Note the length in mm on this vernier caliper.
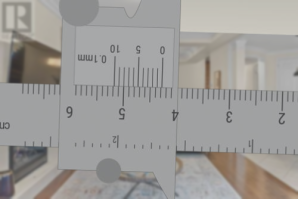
42.8 mm
